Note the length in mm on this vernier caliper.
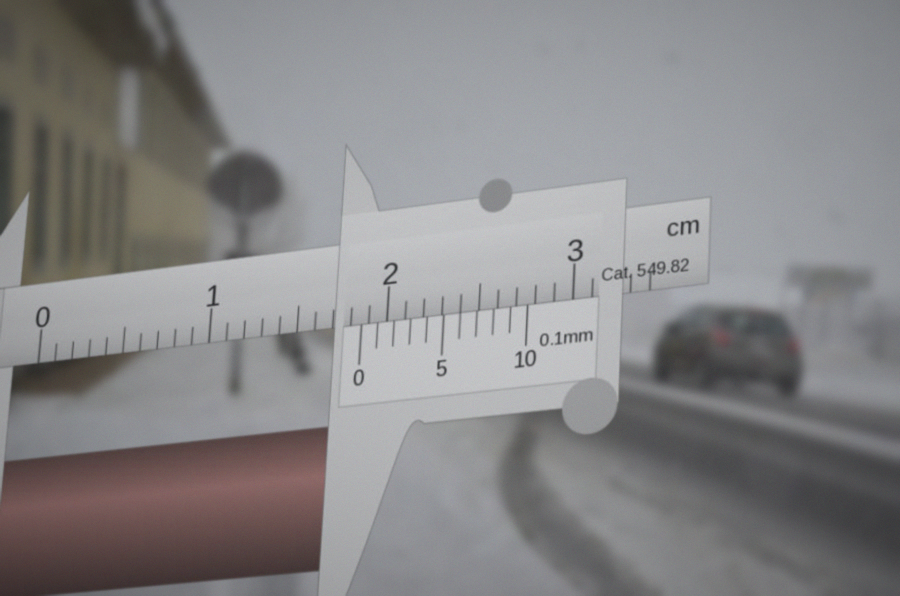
18.6 mm
